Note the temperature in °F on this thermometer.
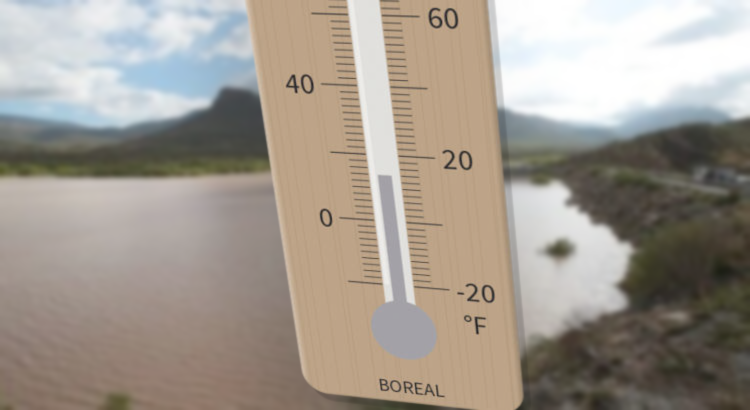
14 °F
